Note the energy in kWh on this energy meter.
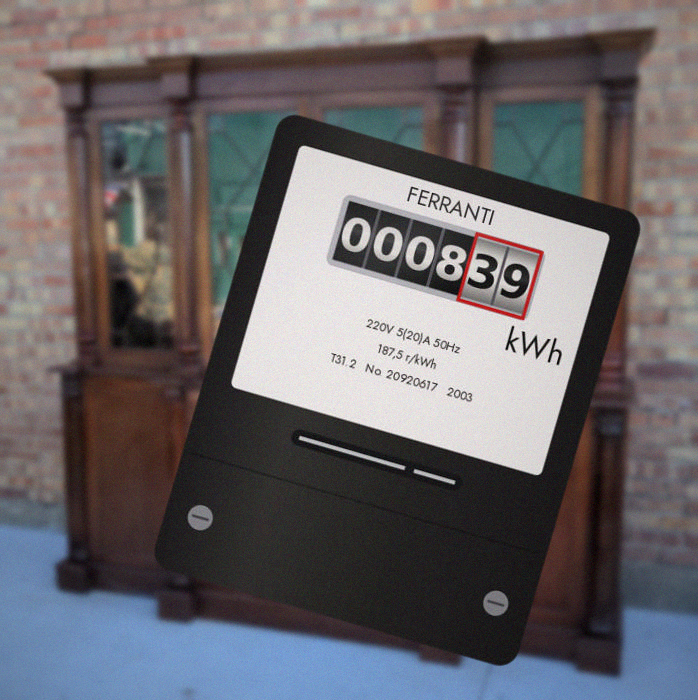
8.39 kWh
